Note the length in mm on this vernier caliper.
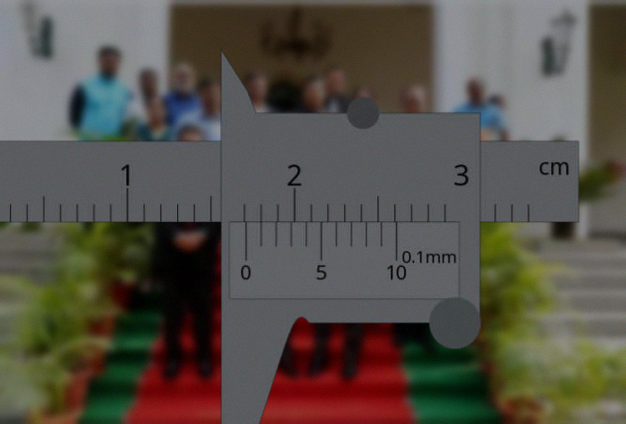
17.1 mm
